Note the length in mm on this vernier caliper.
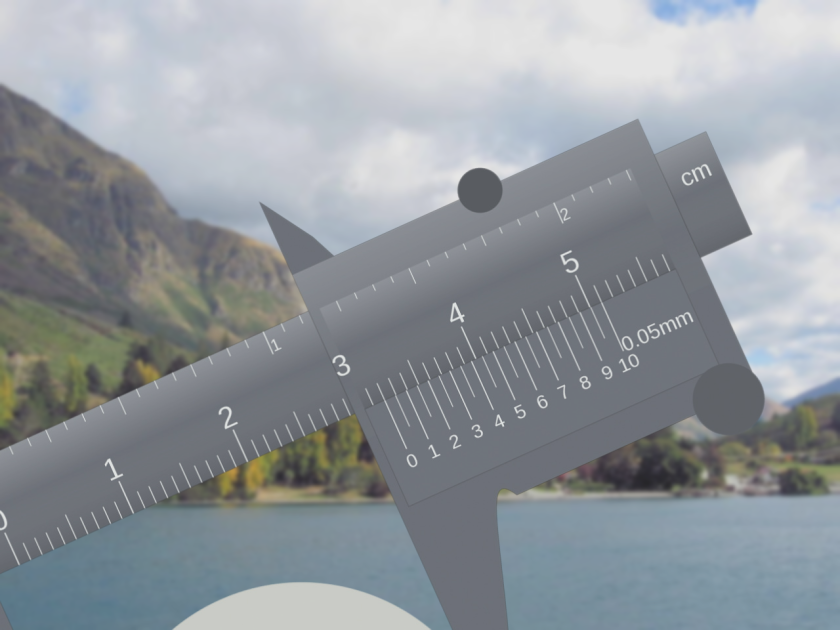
32.0 mm
